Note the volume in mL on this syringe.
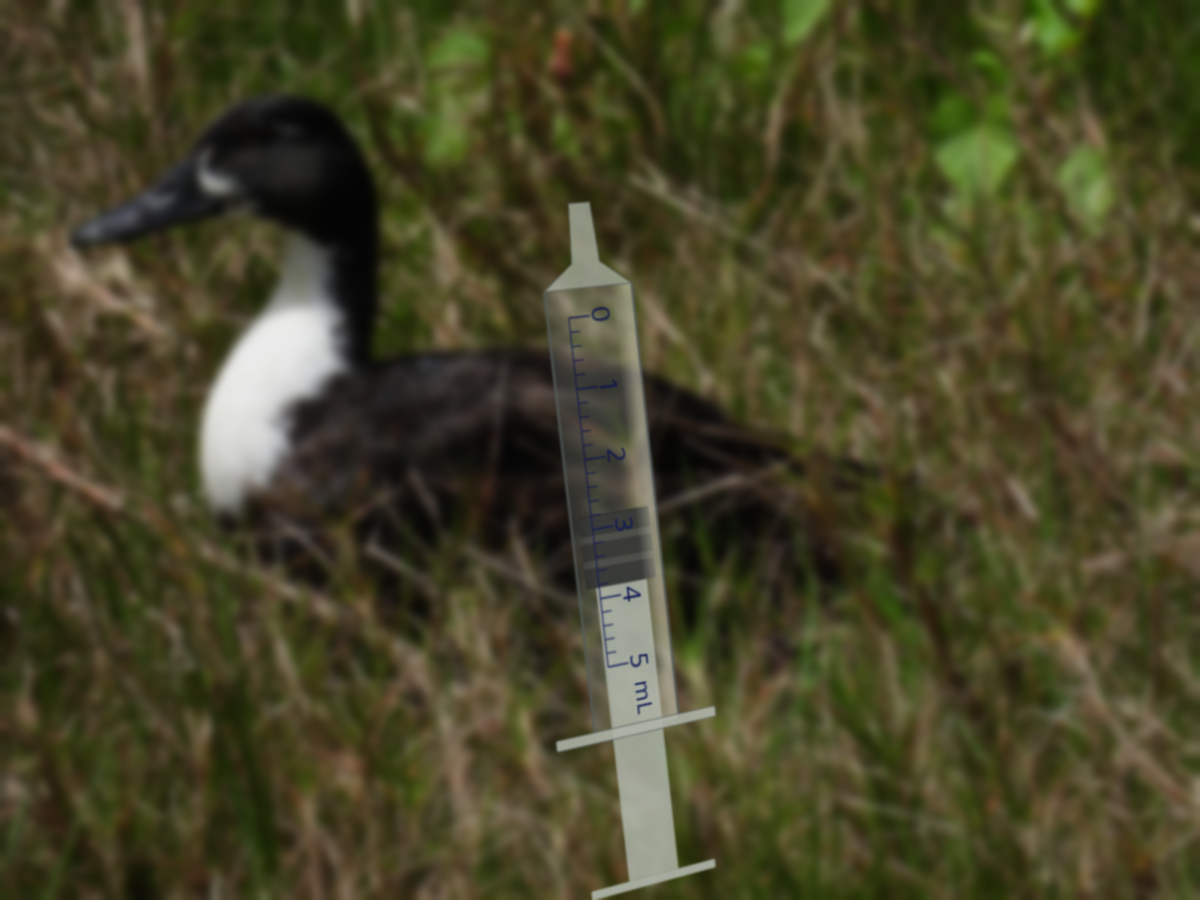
2.8 mL
